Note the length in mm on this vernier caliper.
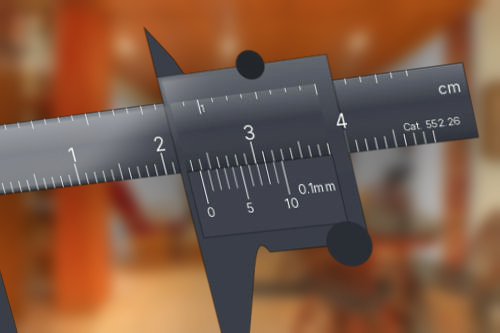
23.8 mm
